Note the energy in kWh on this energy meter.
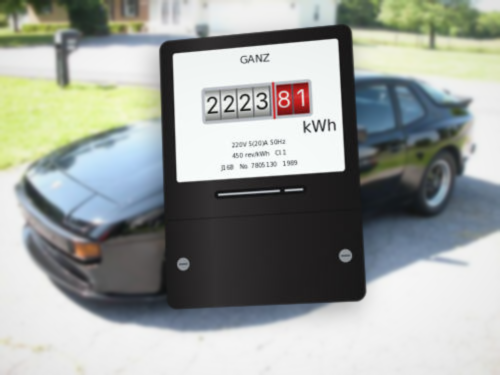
2223.81 kWh
